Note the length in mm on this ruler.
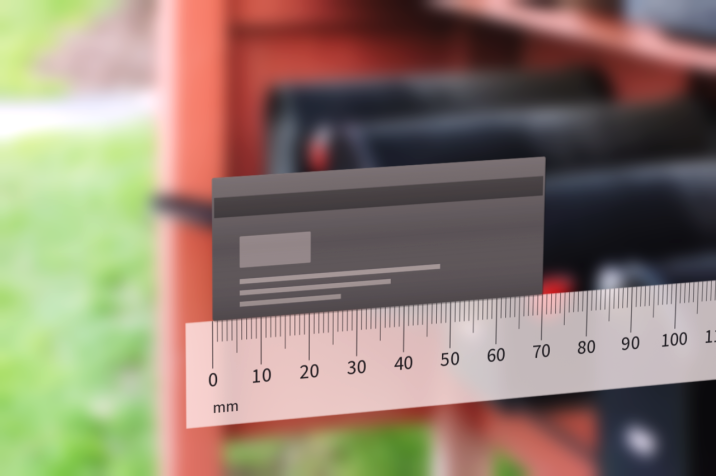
70 mm
